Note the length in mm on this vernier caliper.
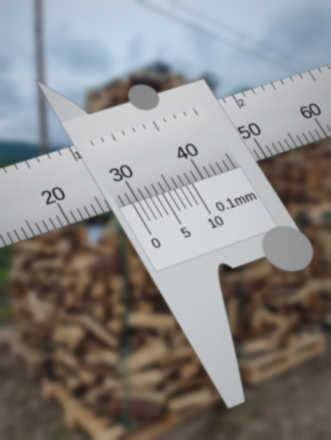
29.2 mm
